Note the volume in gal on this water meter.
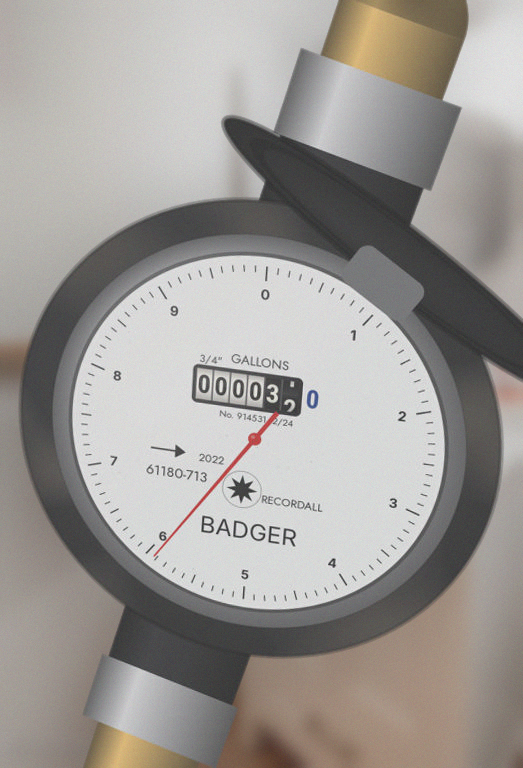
315.9 gal
